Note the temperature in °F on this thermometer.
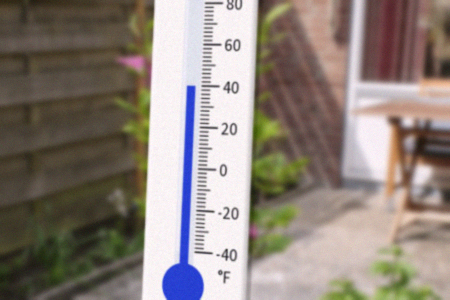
40 °F
